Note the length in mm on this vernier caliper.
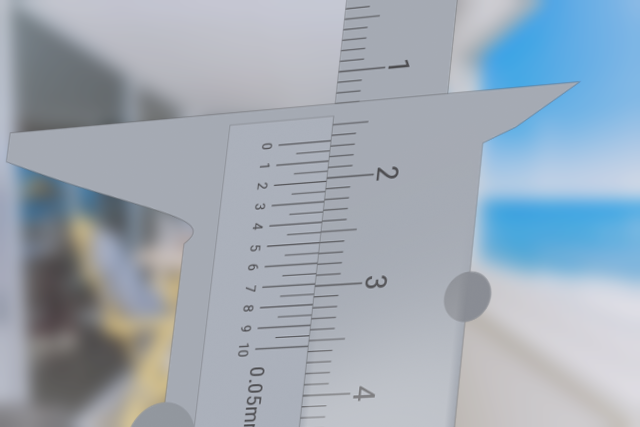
16.5 mm
